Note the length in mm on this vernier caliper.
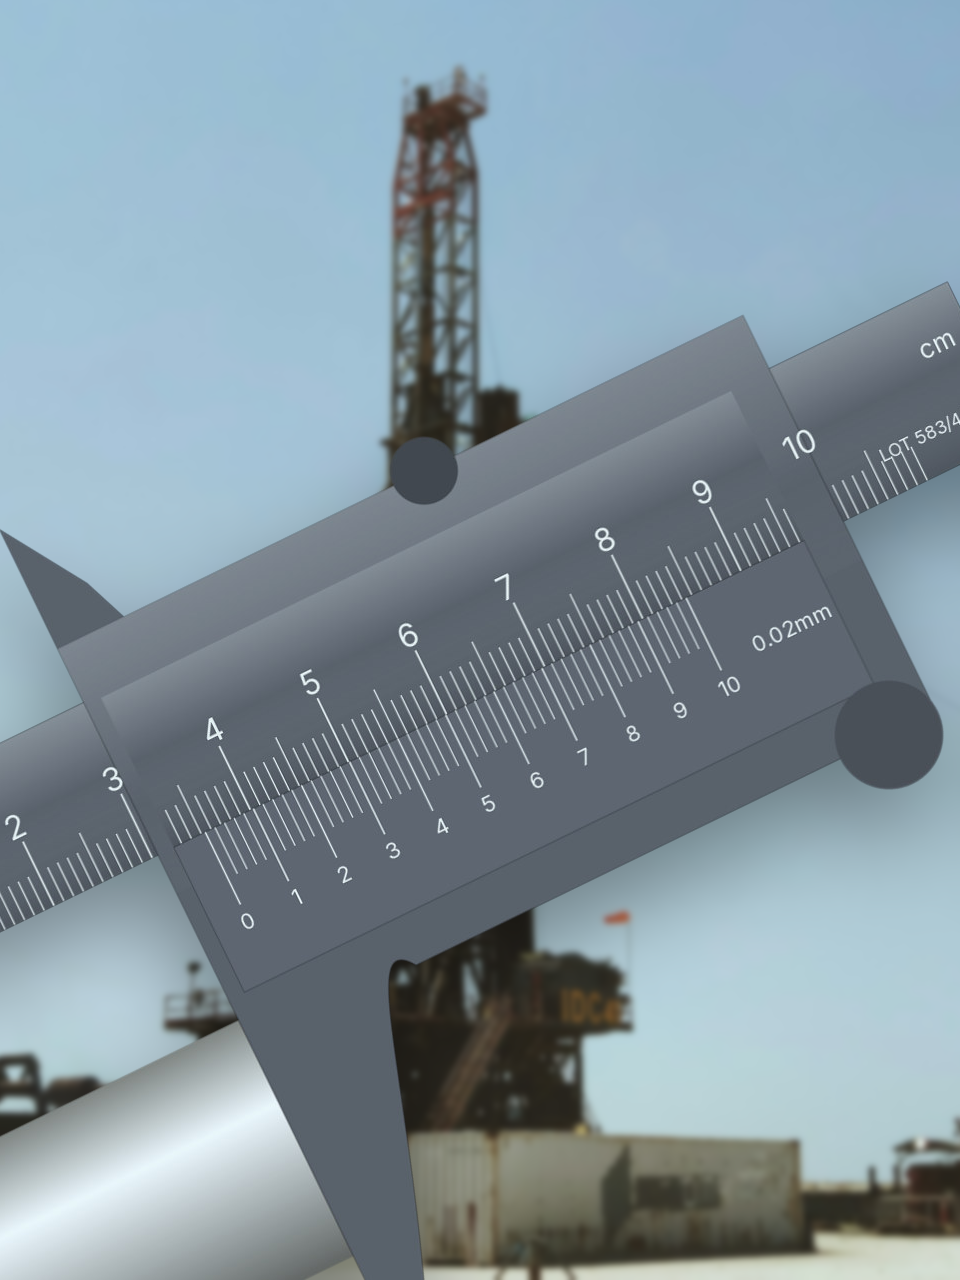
35.4 mm
